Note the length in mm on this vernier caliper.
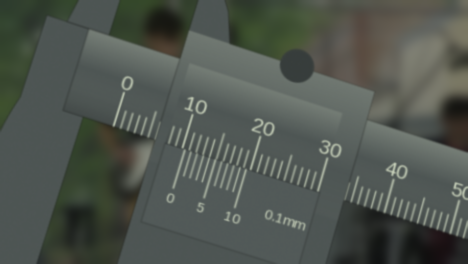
10.4 mm
